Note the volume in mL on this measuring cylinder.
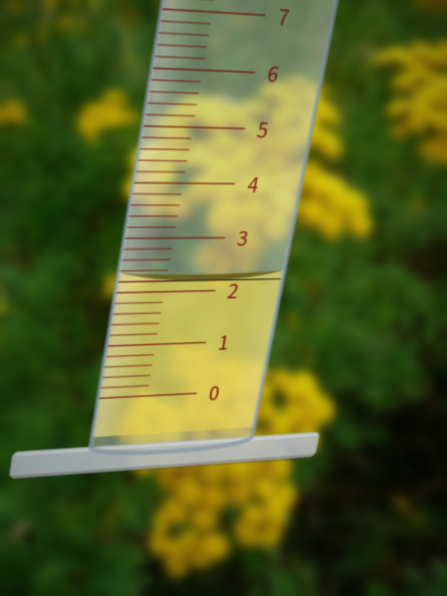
2.2 mL
